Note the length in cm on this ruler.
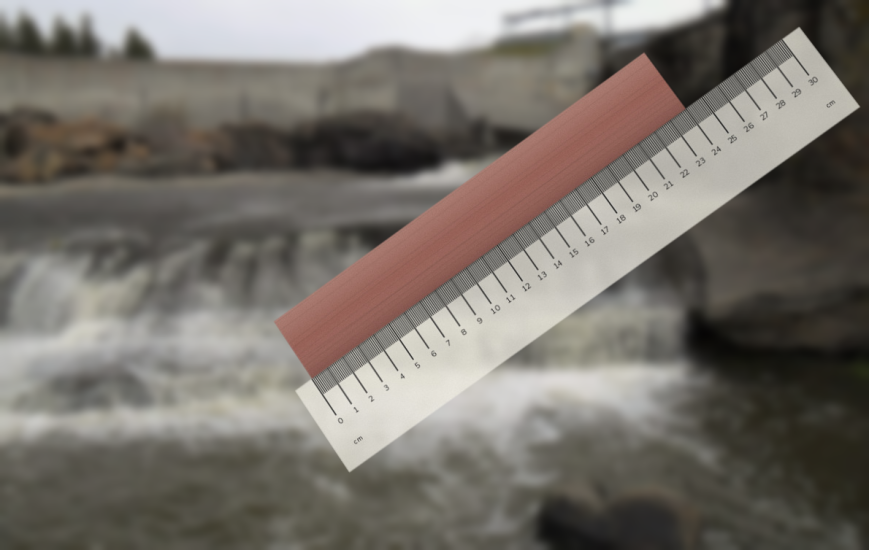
24 cm
